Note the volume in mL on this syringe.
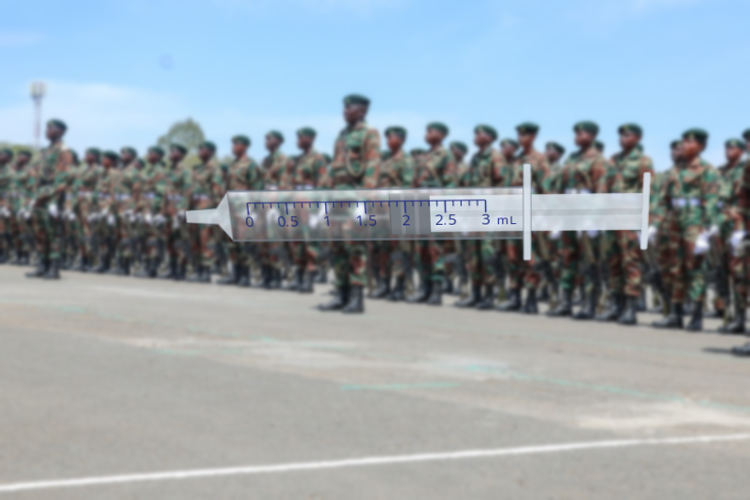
1.8 mL
